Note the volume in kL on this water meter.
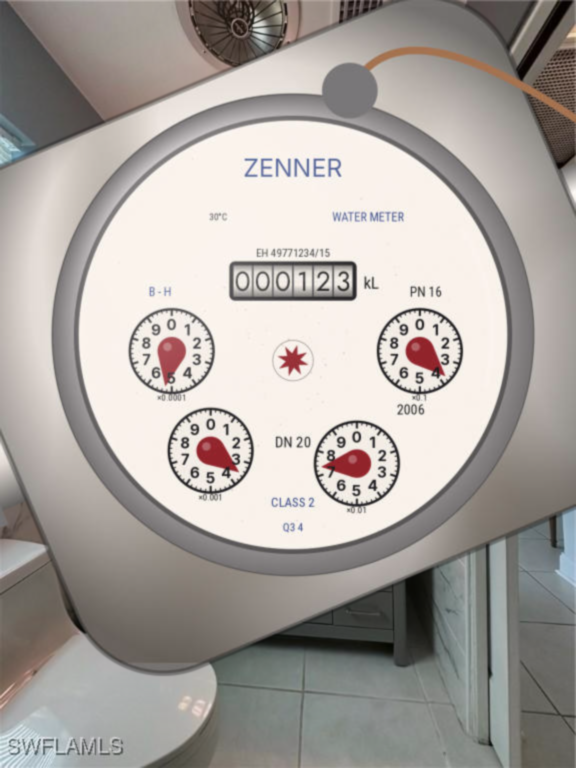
123.3735 kL
